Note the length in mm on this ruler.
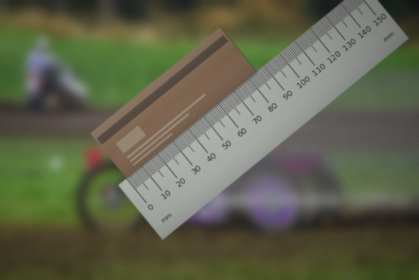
85 mm
